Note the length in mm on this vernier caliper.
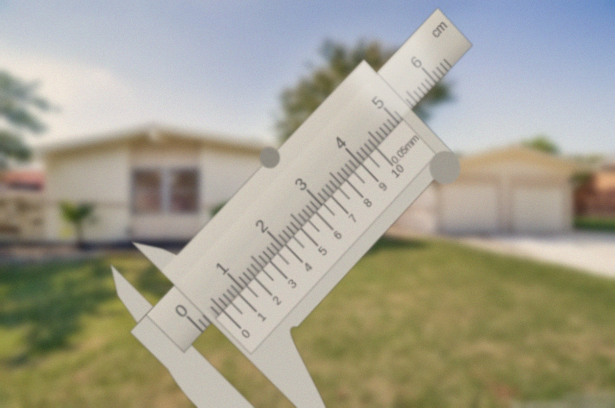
5.0 mm
